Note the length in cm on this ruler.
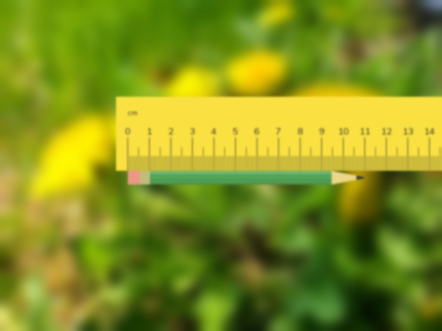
11 cm
